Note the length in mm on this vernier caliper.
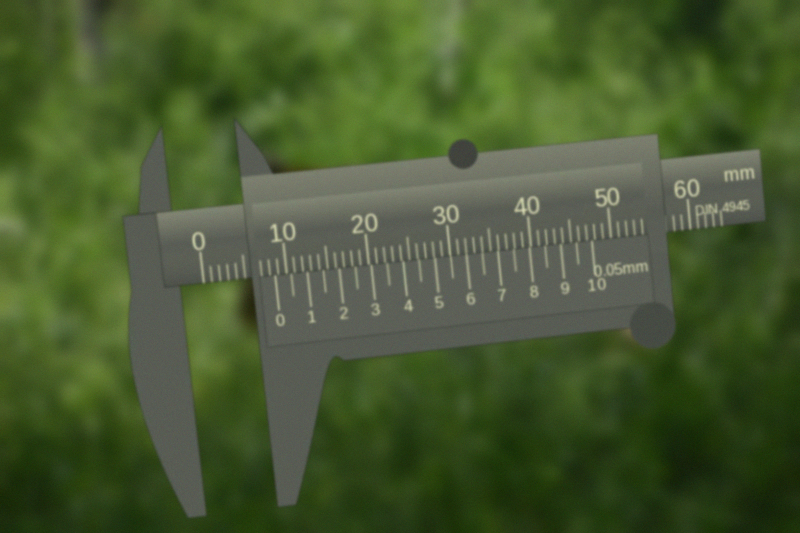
8.6 mm
